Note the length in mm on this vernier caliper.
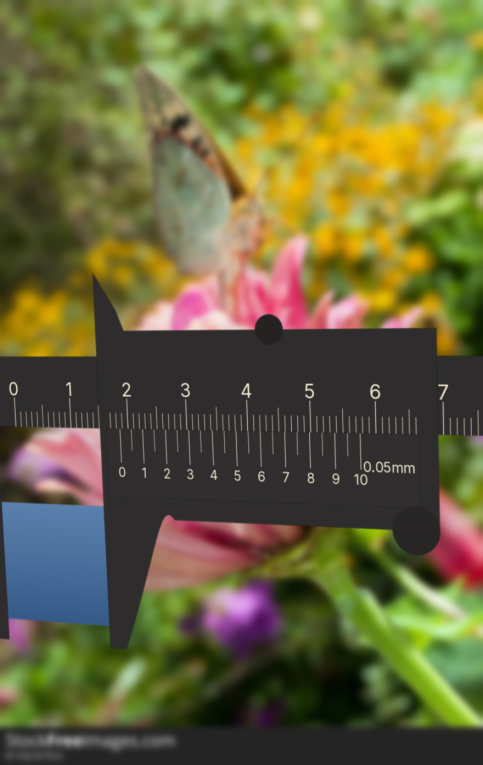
18.6 mm
